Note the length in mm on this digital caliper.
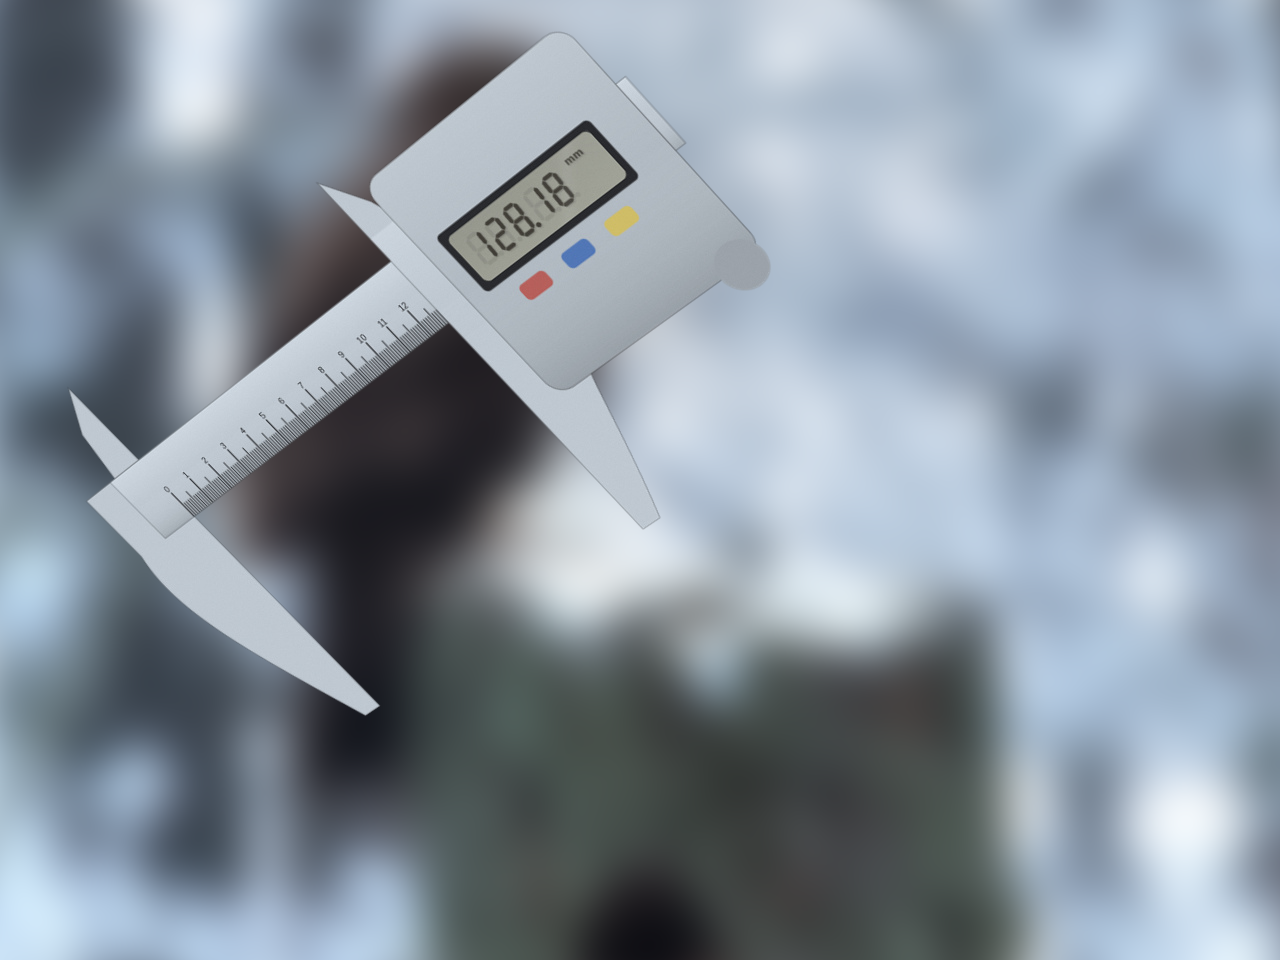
128.18 mm
